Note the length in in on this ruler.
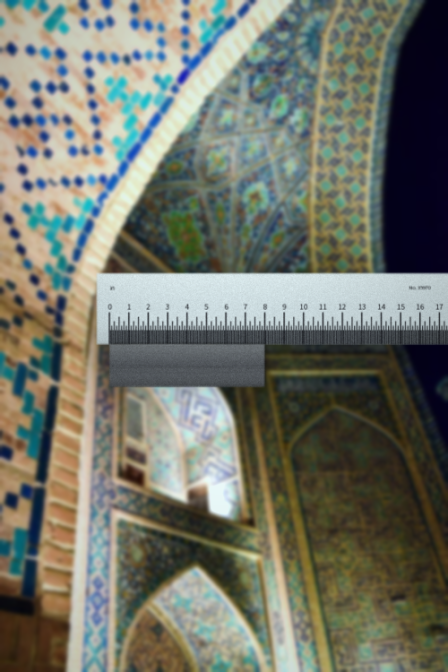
8 in
